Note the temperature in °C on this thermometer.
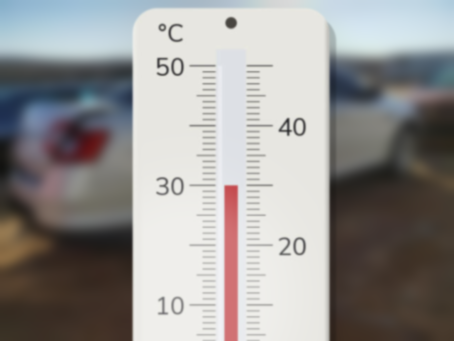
30 °C
